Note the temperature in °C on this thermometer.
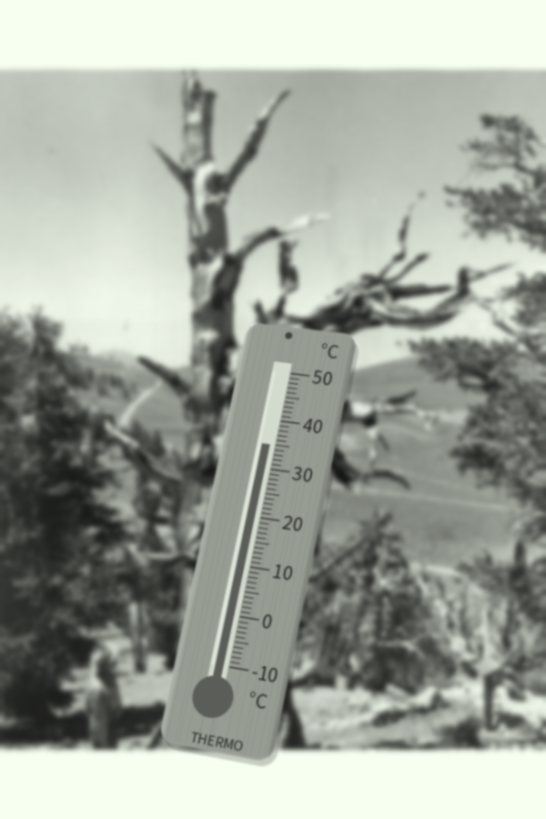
35 °C
